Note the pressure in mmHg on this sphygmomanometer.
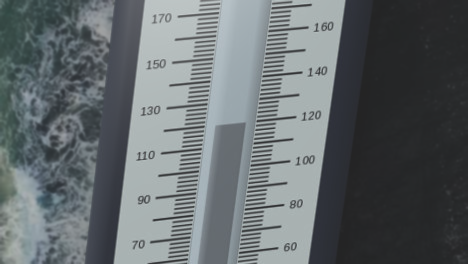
120 mmHg
